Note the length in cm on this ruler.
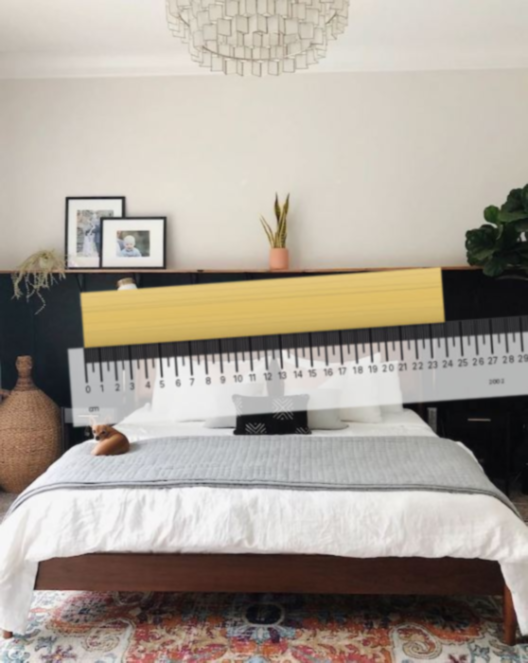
24 cm
